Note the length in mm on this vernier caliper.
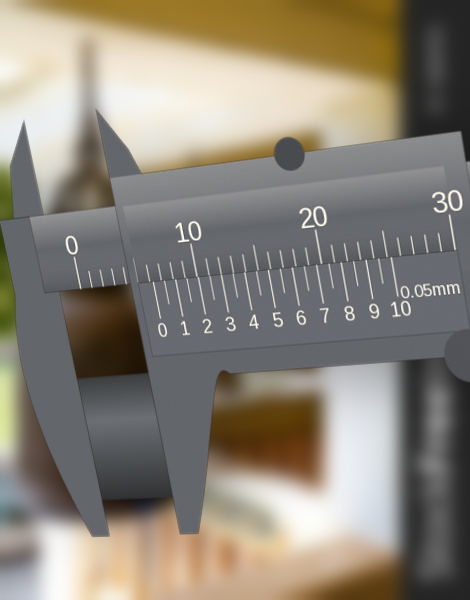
6.3 mm
